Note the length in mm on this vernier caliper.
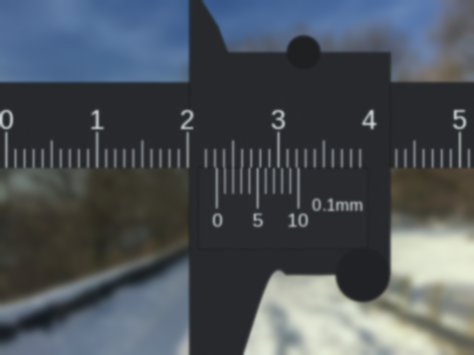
23.2 mm
